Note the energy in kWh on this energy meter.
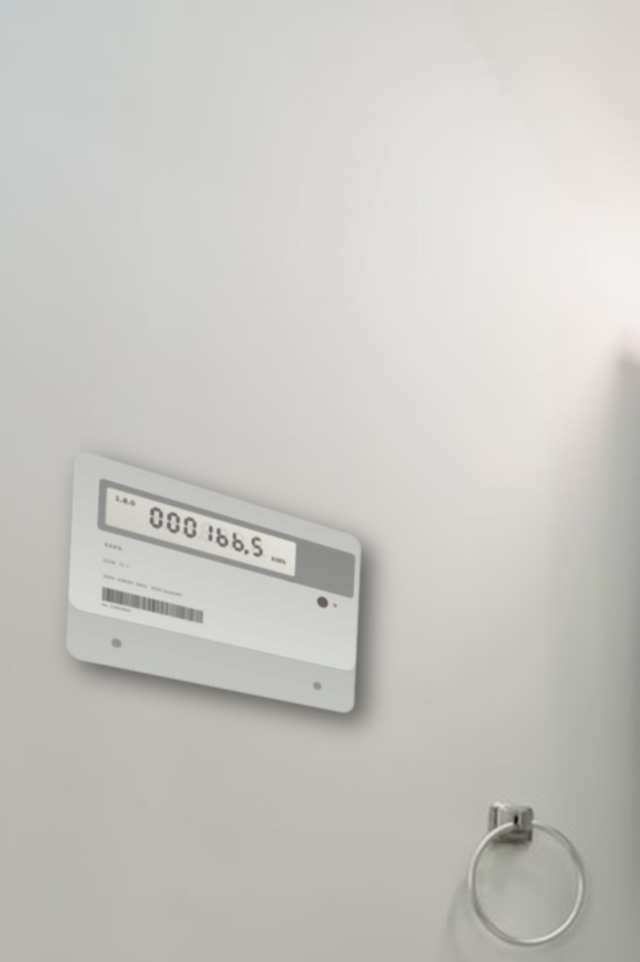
166.5 kWh
